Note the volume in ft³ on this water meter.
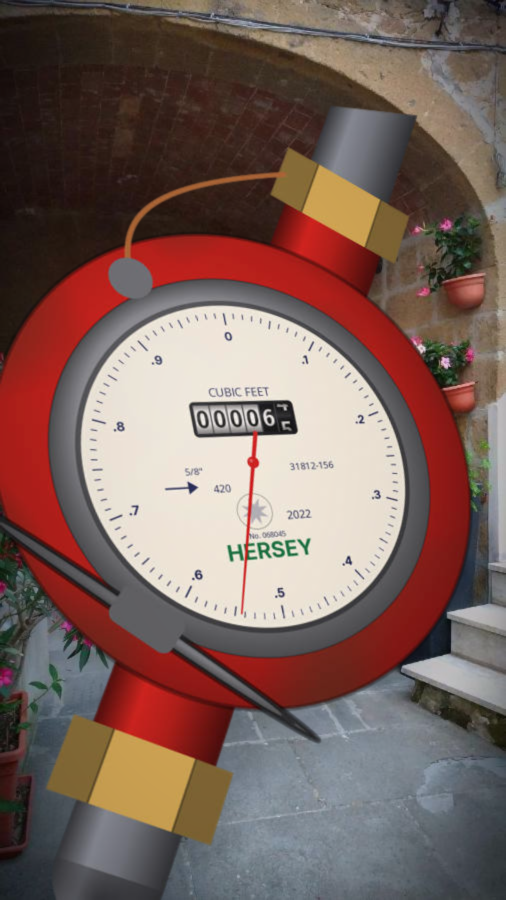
64.54 ft³
